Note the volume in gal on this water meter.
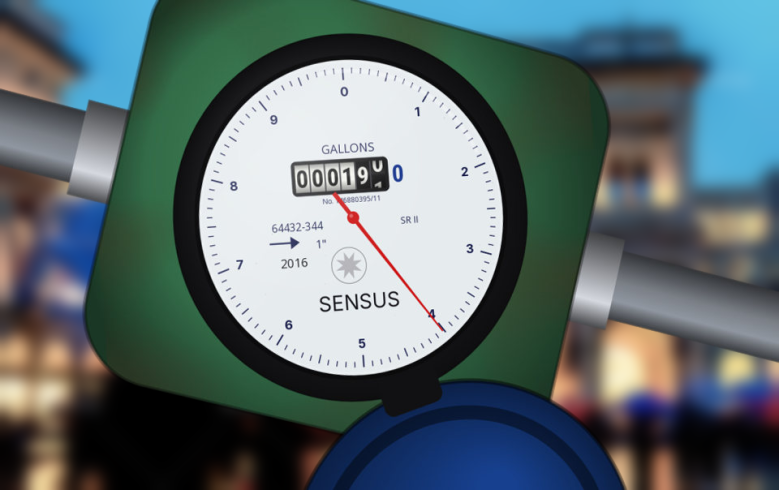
1904.0 gal
